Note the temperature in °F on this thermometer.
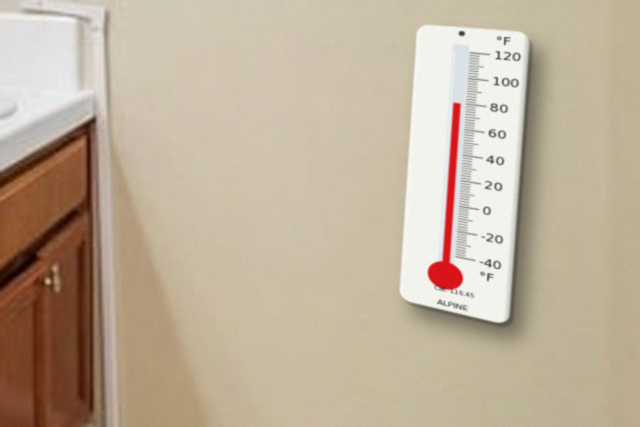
80 °F
